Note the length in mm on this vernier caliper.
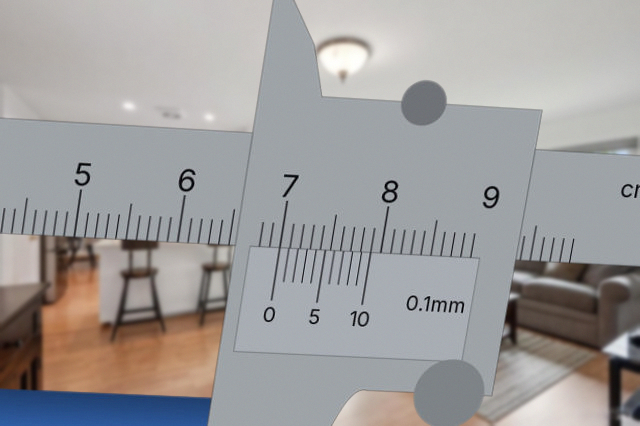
70.0 mm
